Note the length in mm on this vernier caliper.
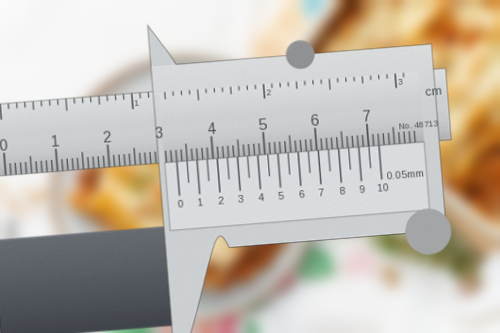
33.0 mm
